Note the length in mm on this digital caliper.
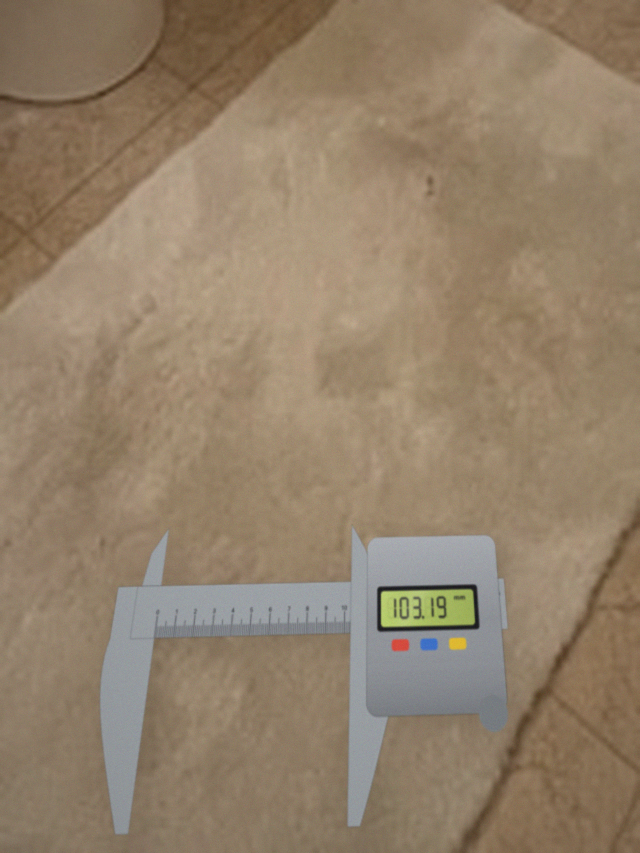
103.19 mm
